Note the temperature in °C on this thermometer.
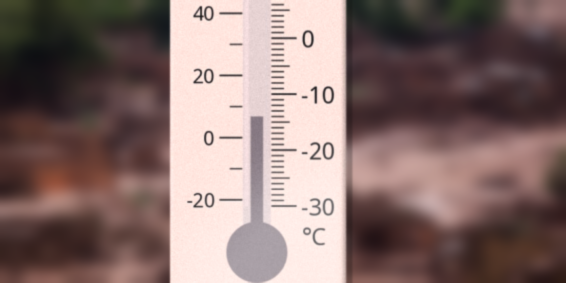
-14 °C
